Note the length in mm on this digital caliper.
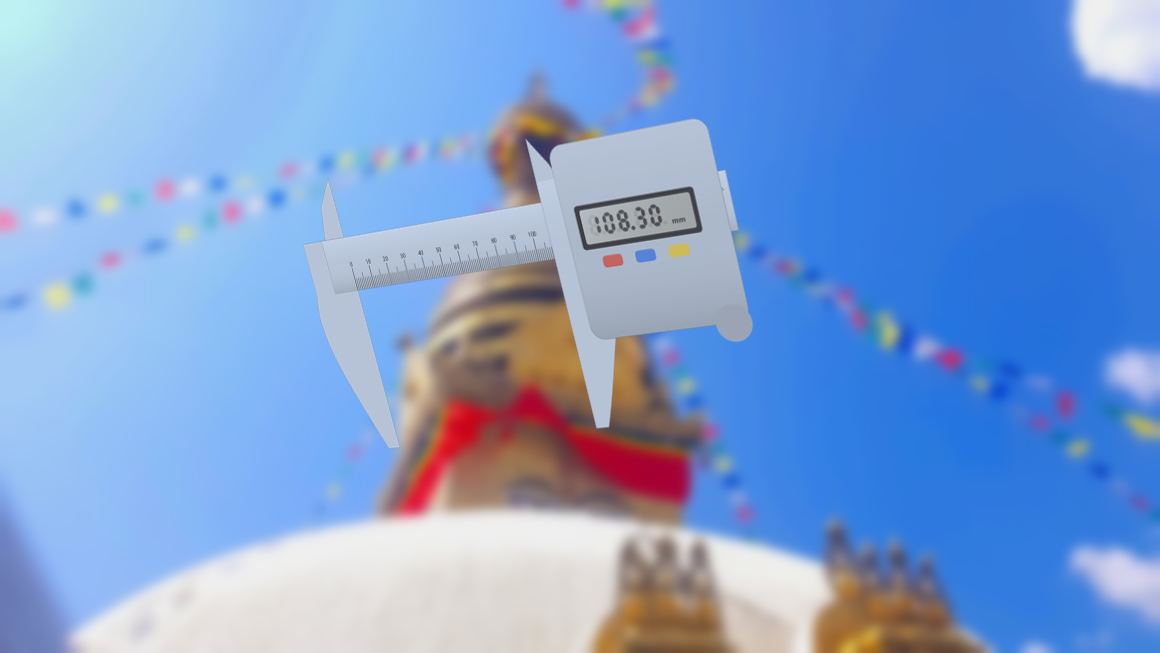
108.30 mm
